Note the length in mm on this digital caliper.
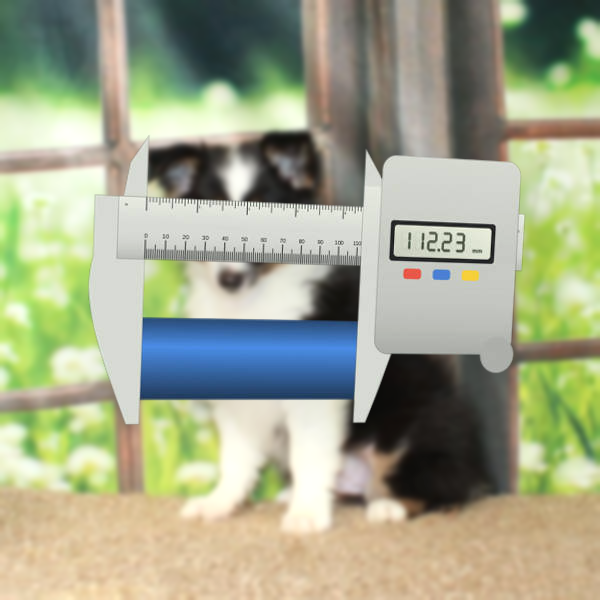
112.23 mm
